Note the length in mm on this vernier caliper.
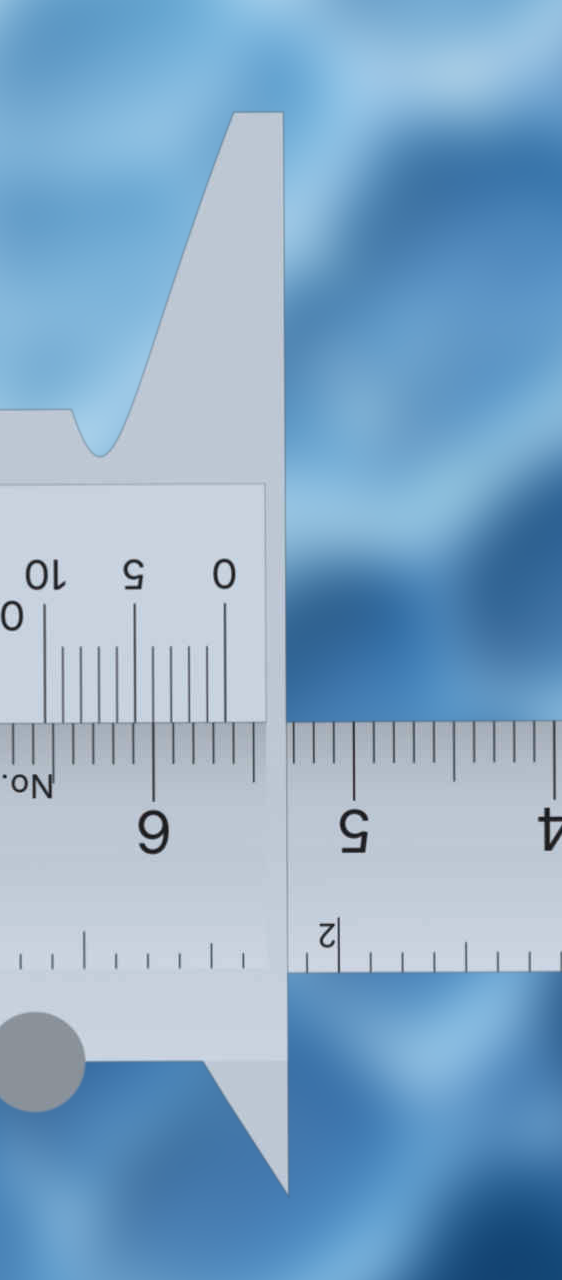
56.4 mm
